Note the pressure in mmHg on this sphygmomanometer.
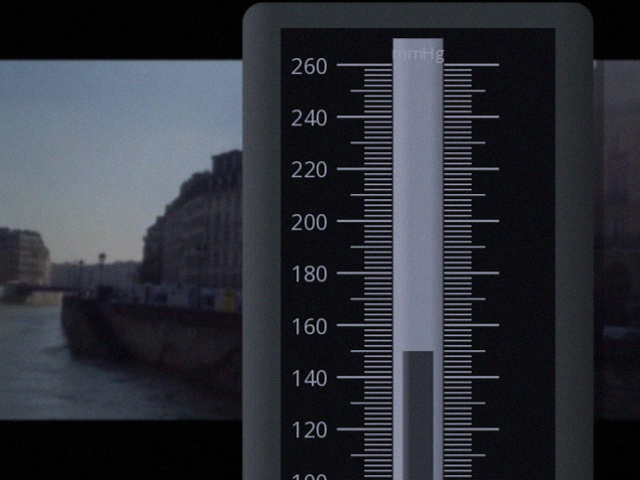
150 mmHg
